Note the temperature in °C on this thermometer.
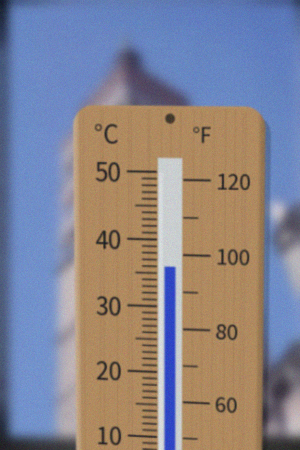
36 °C
